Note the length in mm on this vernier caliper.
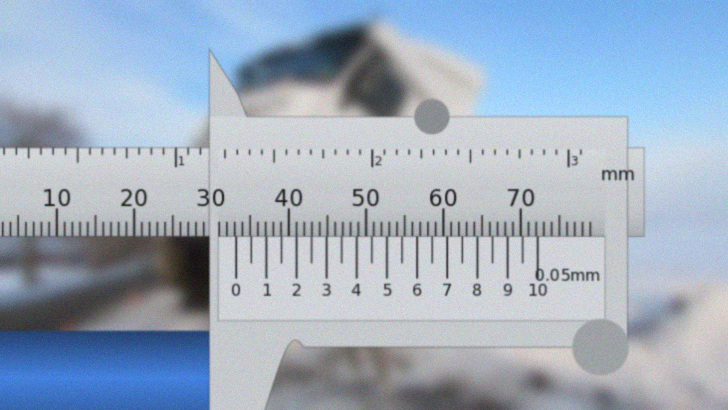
33.2 mm
